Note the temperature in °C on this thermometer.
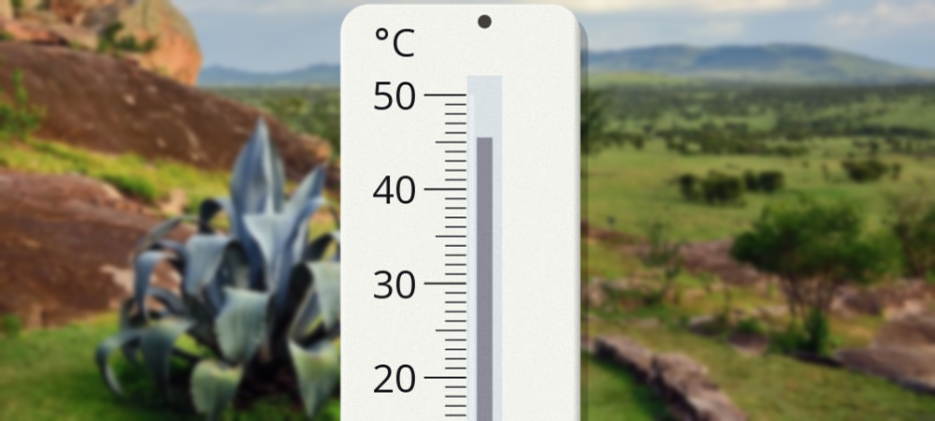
45.5 °C
